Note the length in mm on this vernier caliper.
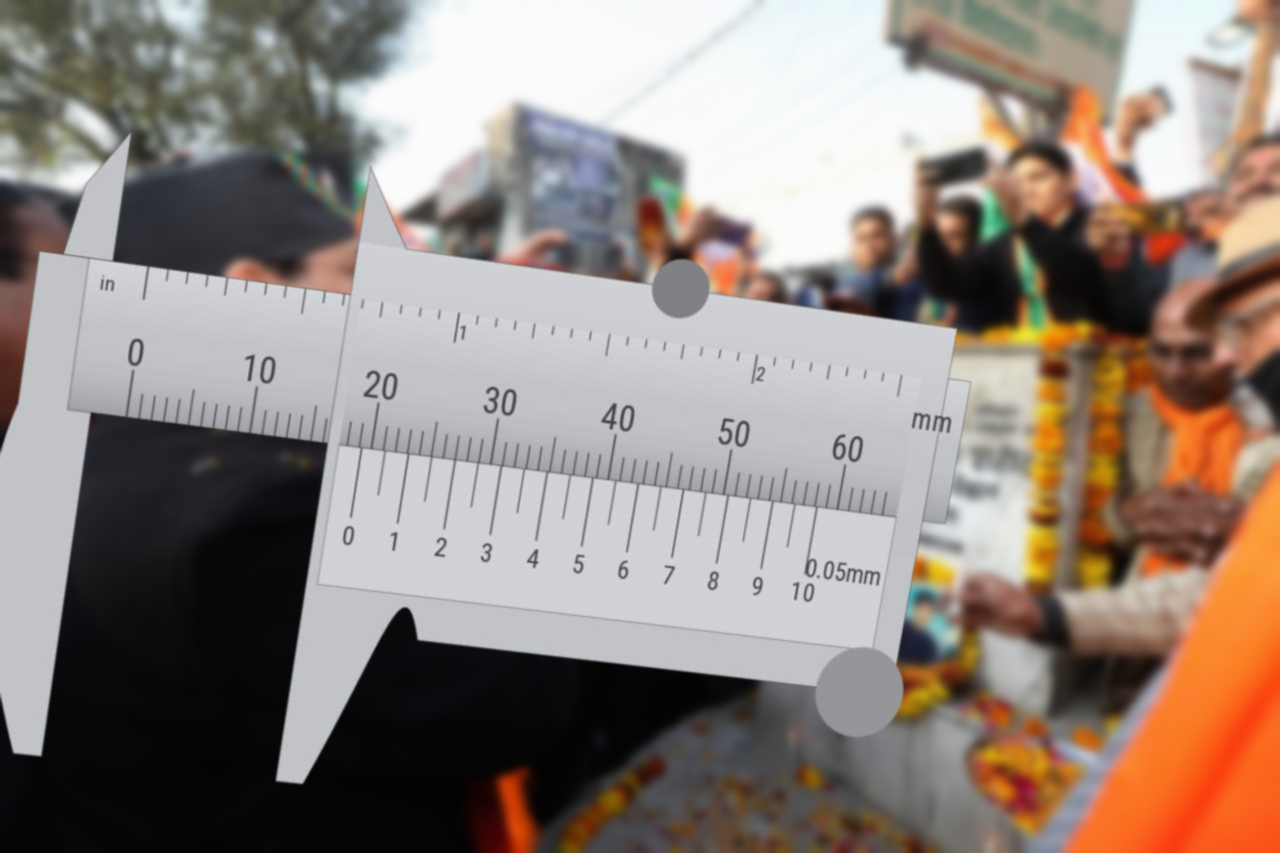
19.2 mm
